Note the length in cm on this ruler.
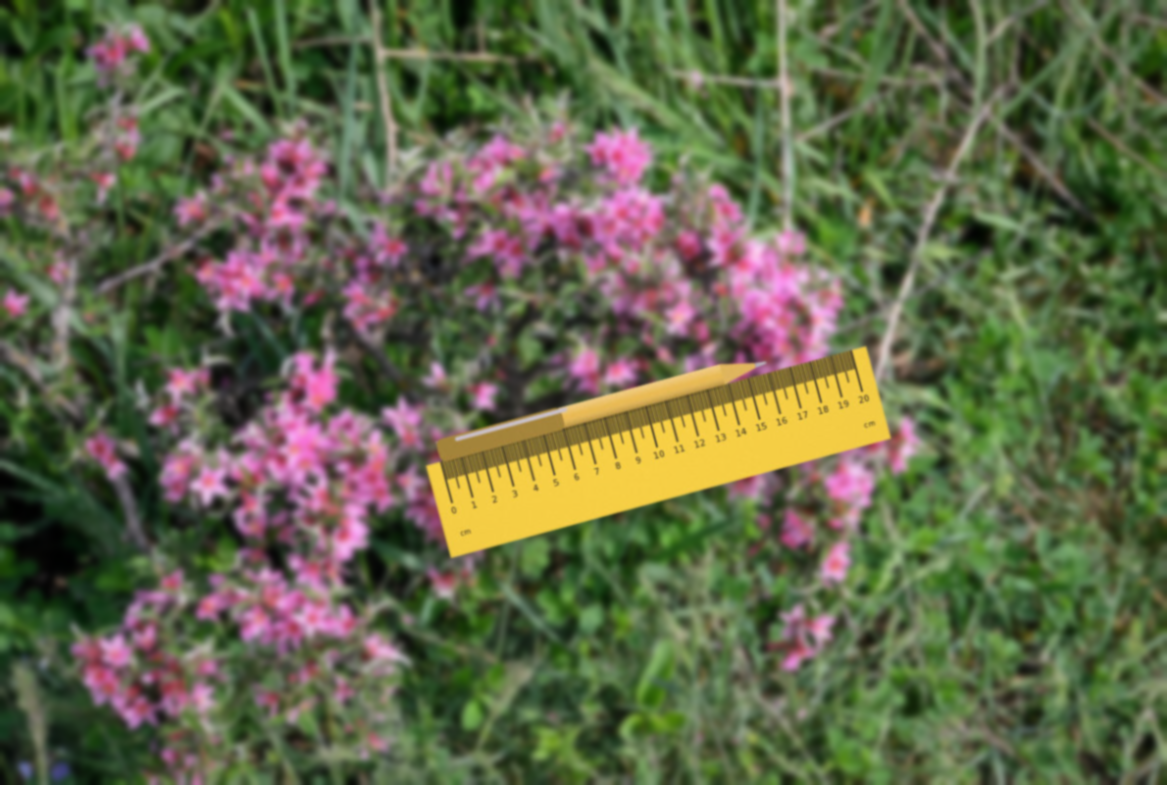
16 cm
